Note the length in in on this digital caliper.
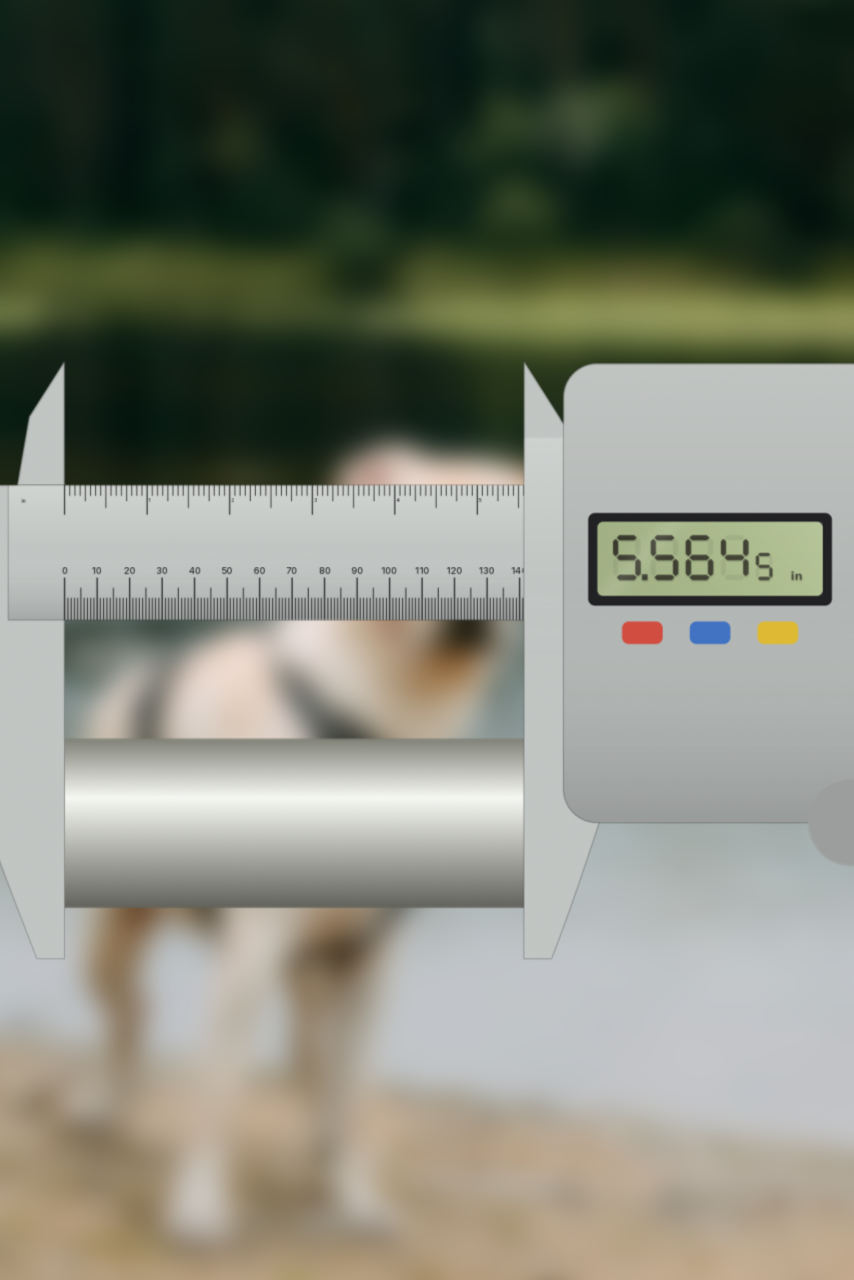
5.5645 in
